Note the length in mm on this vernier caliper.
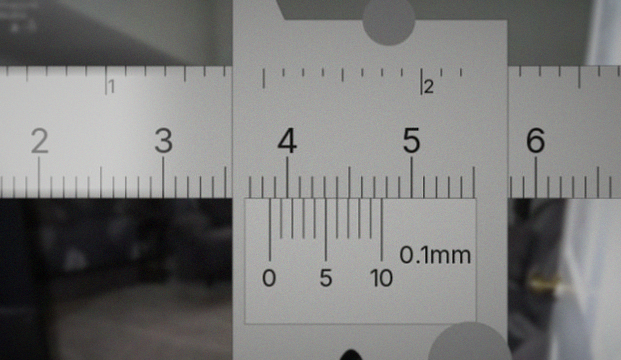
38.6 mm
